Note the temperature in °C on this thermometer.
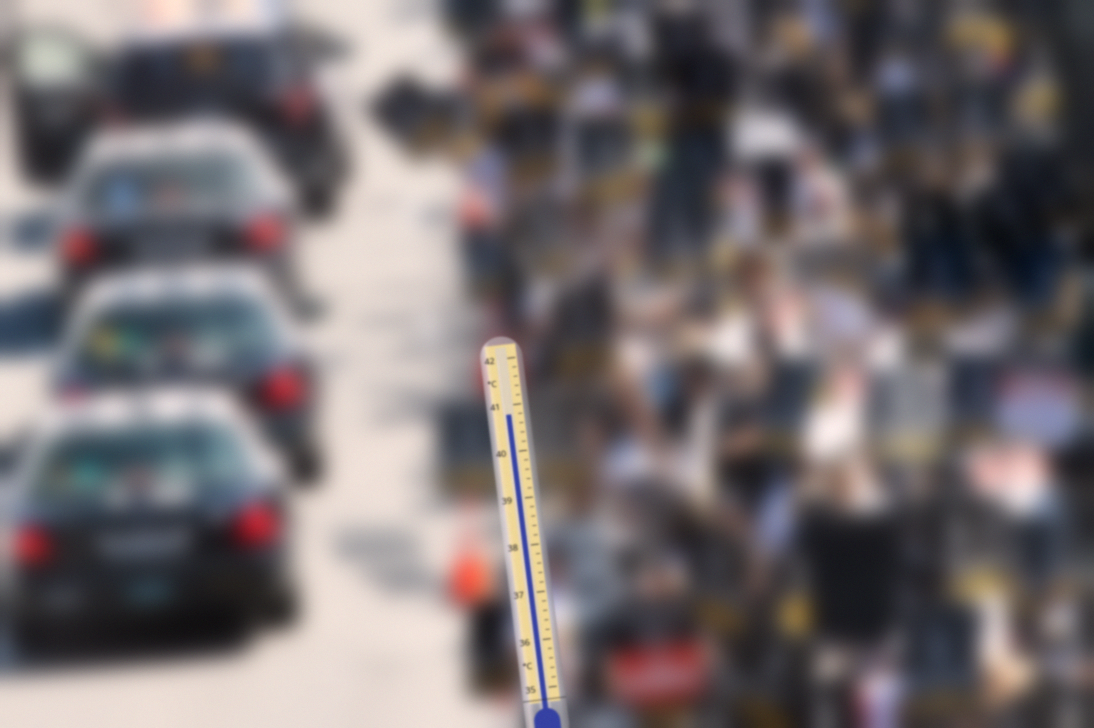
40.8 °C
